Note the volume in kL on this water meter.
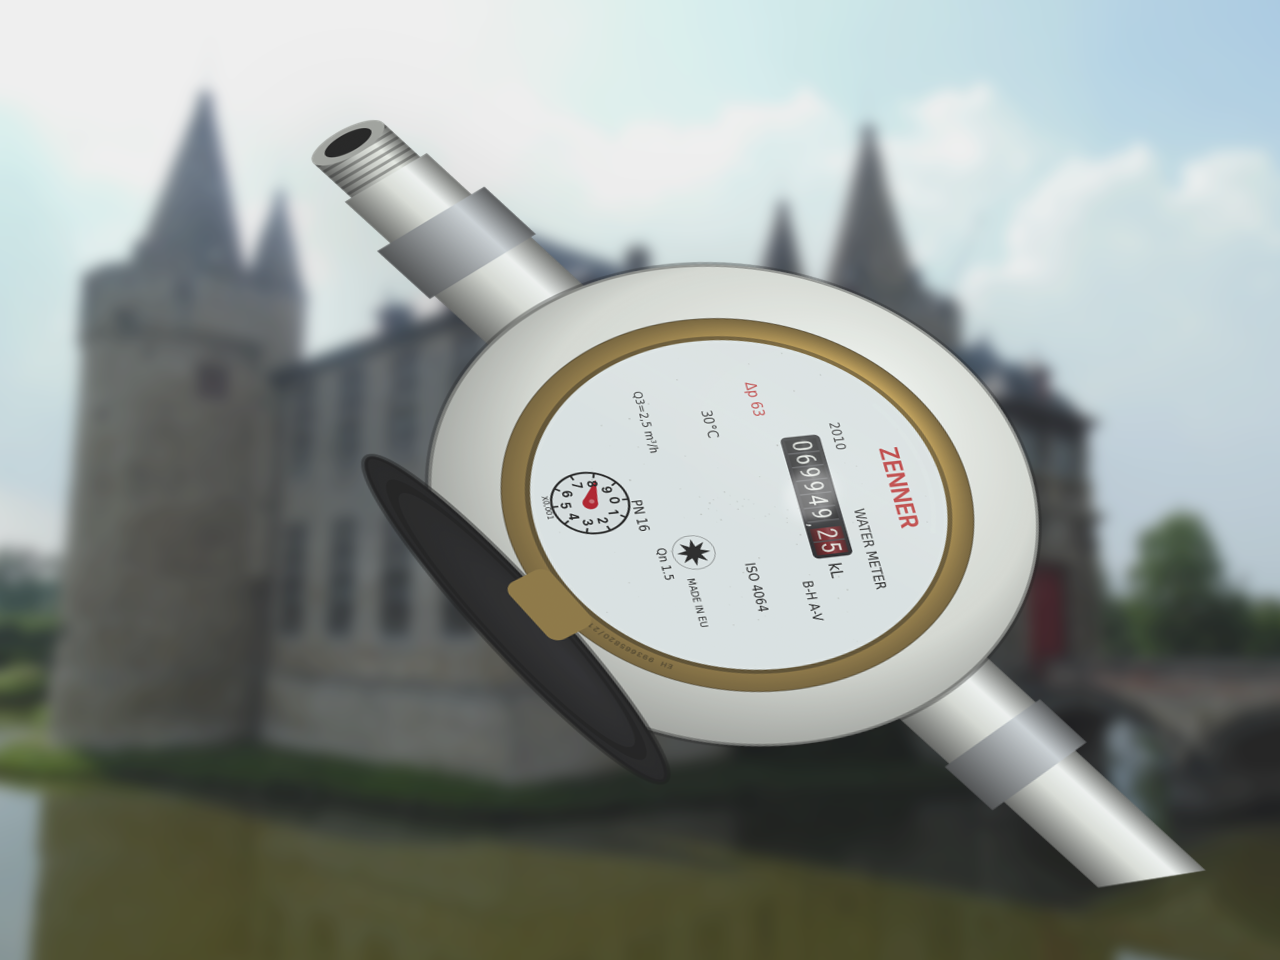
69949.258 kL
